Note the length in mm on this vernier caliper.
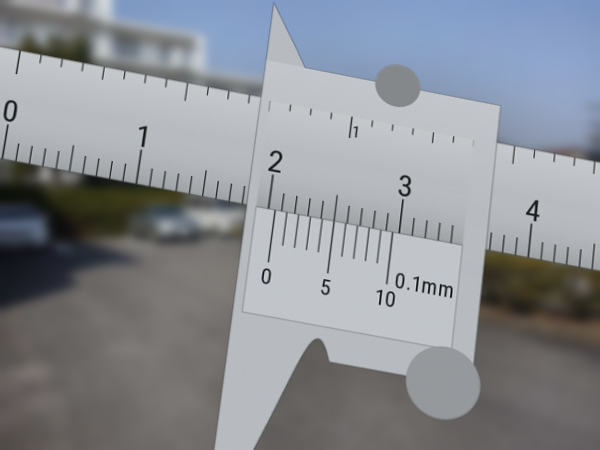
20.5 mm
